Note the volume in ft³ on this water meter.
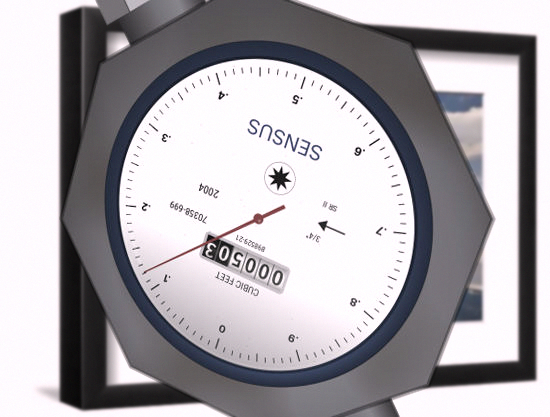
503.12 ft³
